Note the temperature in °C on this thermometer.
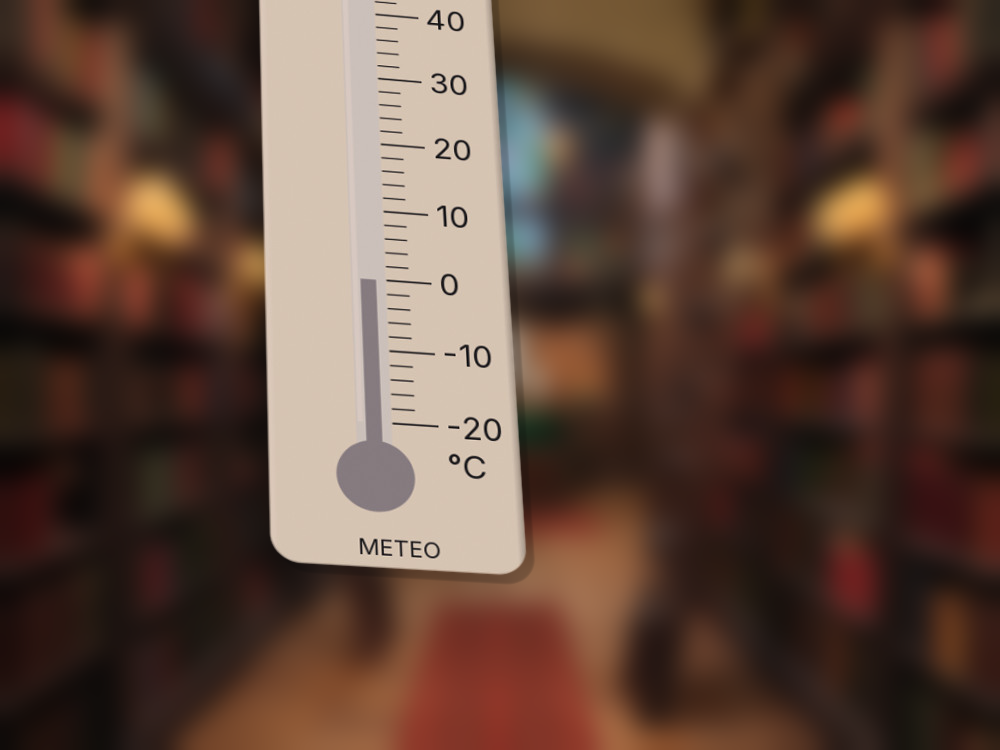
0 °C
